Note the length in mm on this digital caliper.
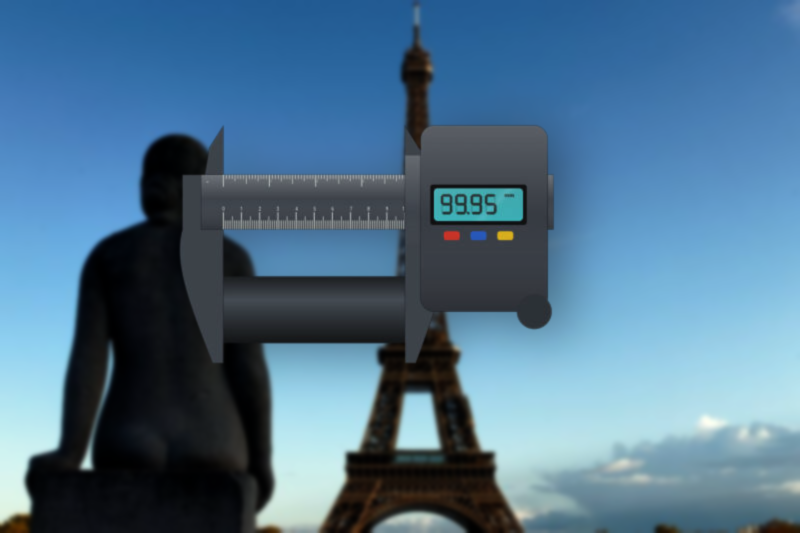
99.95 mm
